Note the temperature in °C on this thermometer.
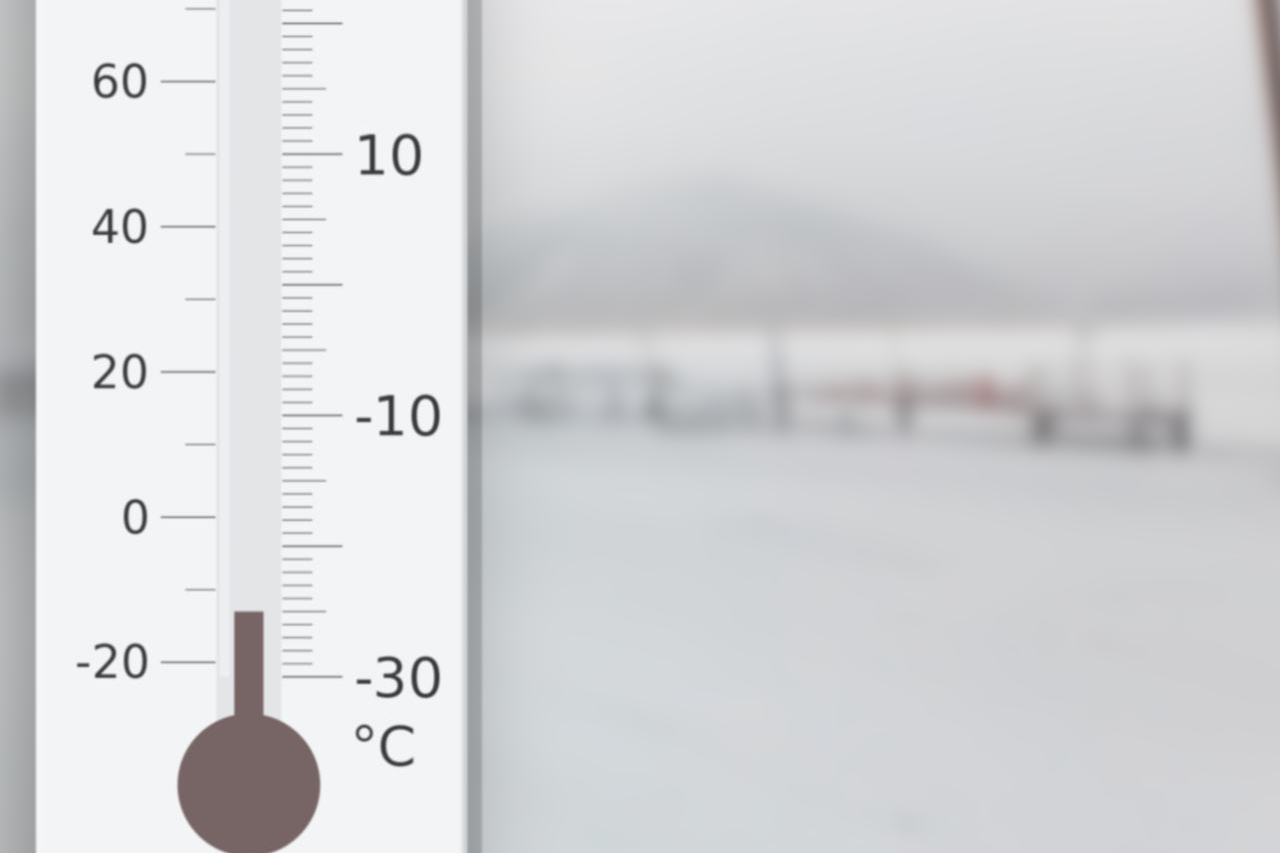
-25 °C
